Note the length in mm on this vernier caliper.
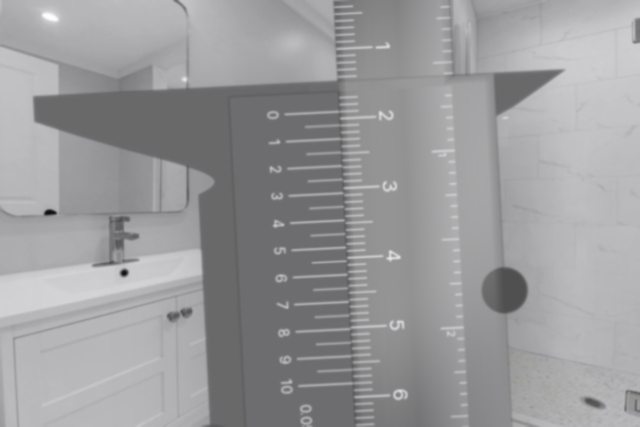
19.0 mm
